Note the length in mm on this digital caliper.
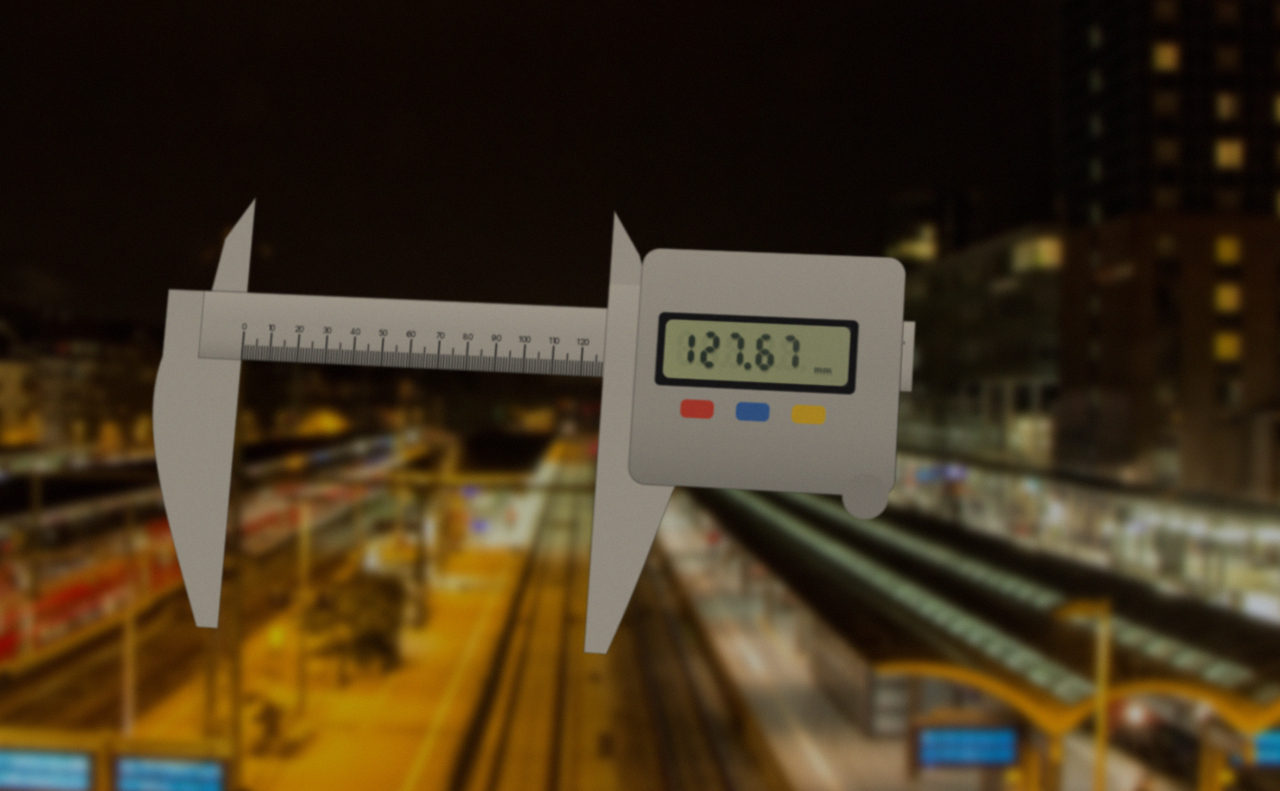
127.67 mm
